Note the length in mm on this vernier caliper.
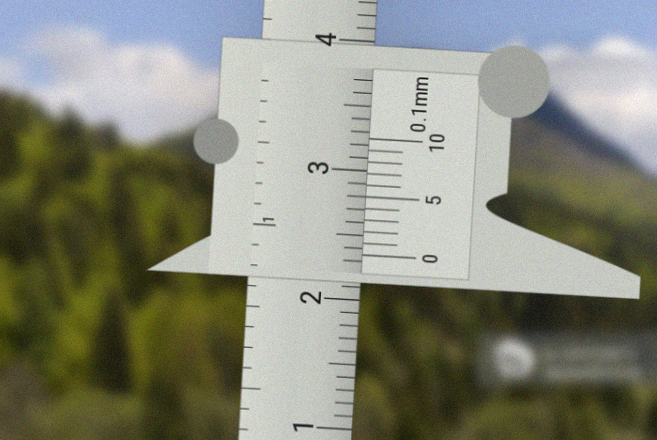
23.5 mm
